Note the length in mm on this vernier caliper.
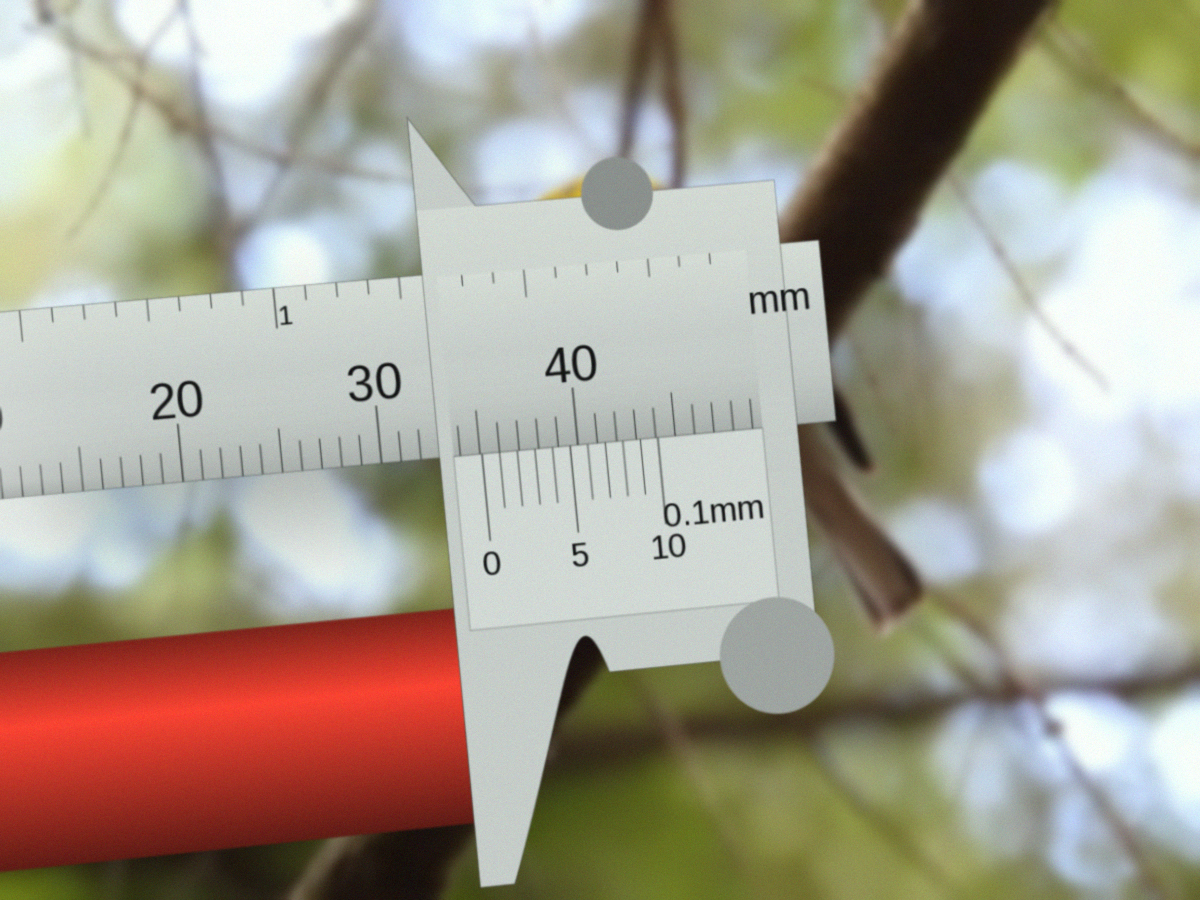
35.1 mm
